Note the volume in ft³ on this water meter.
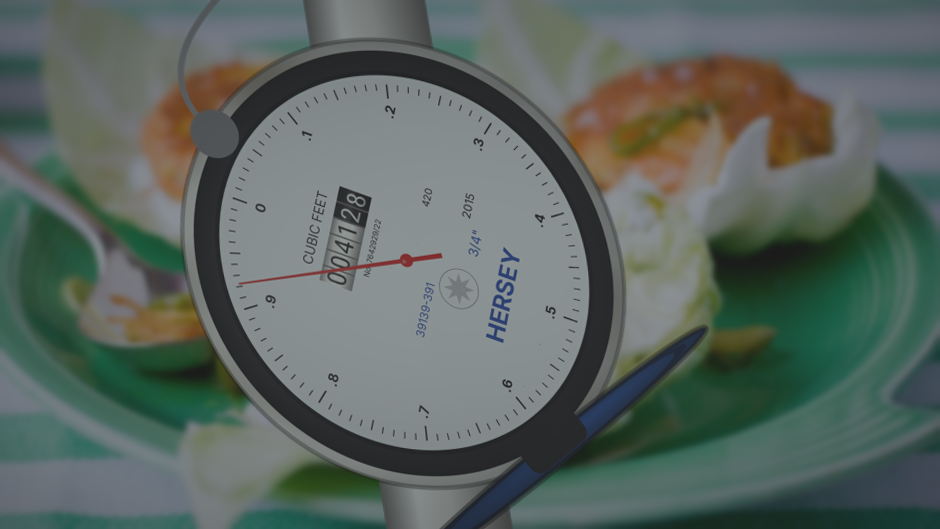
4127.92 ft³
